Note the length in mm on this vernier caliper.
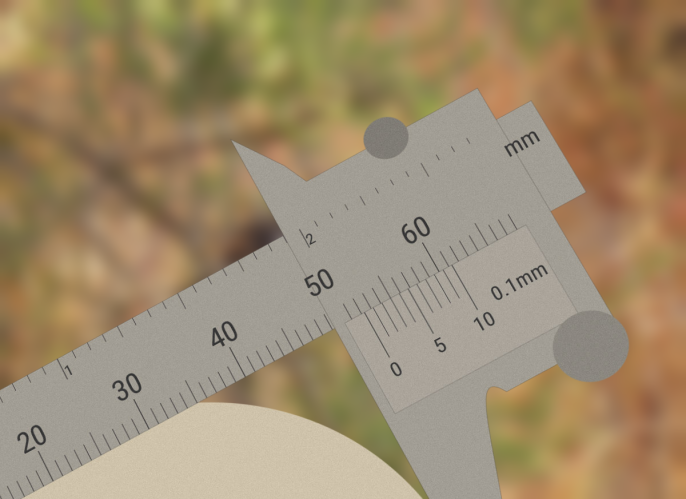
52.3 mm
